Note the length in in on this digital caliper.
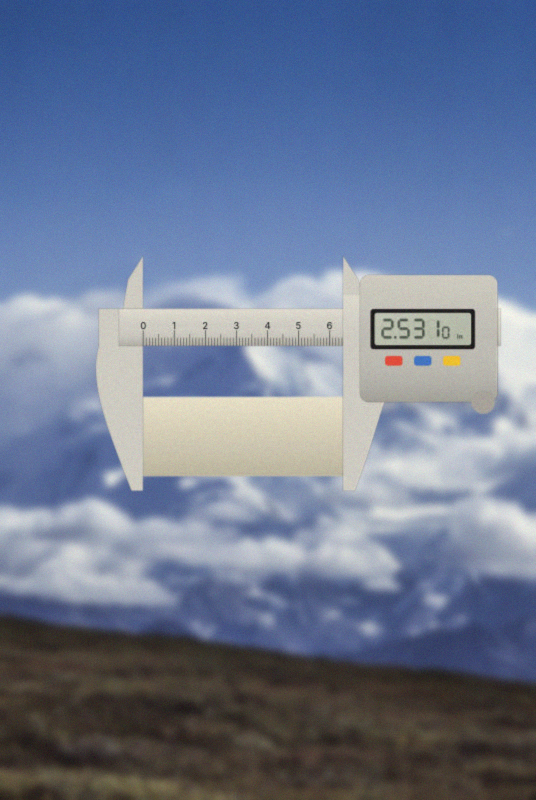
2.5310 in
